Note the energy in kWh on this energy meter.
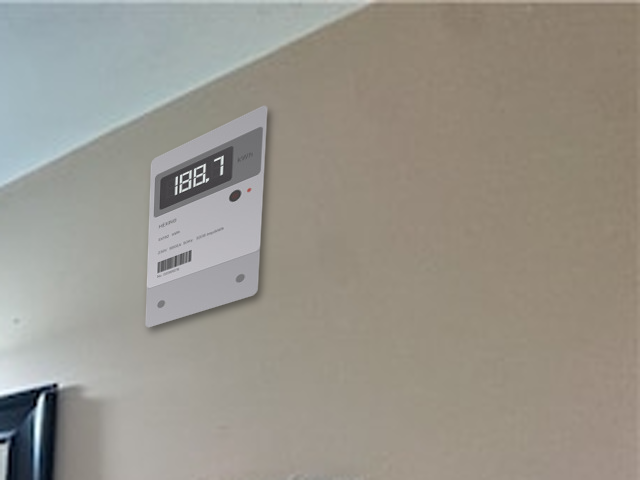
188.7 kWh
